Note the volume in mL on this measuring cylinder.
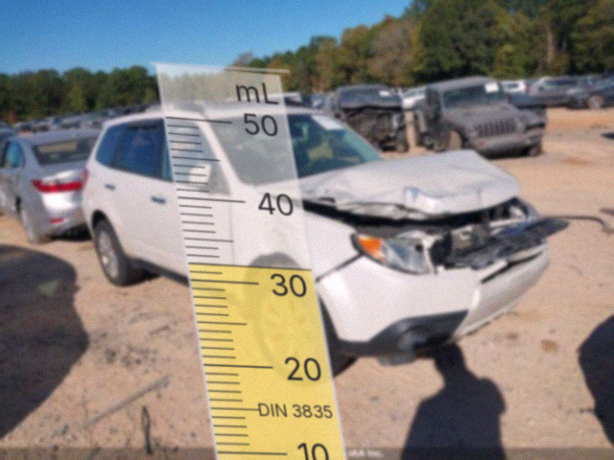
32 mL
